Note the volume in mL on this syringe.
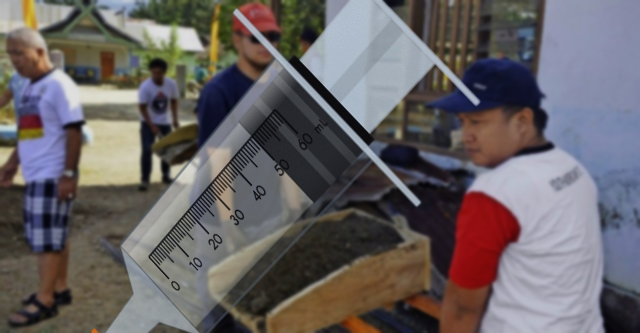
50 mL
